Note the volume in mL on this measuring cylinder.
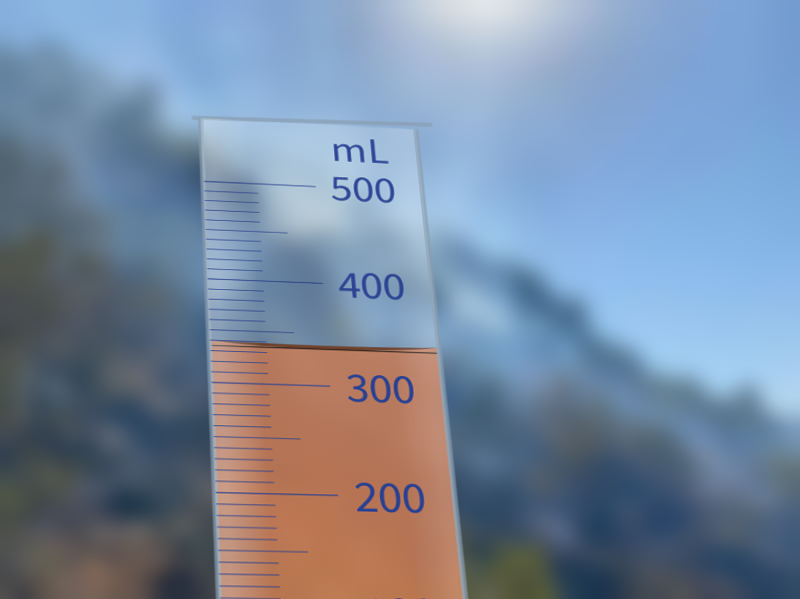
335 mL
